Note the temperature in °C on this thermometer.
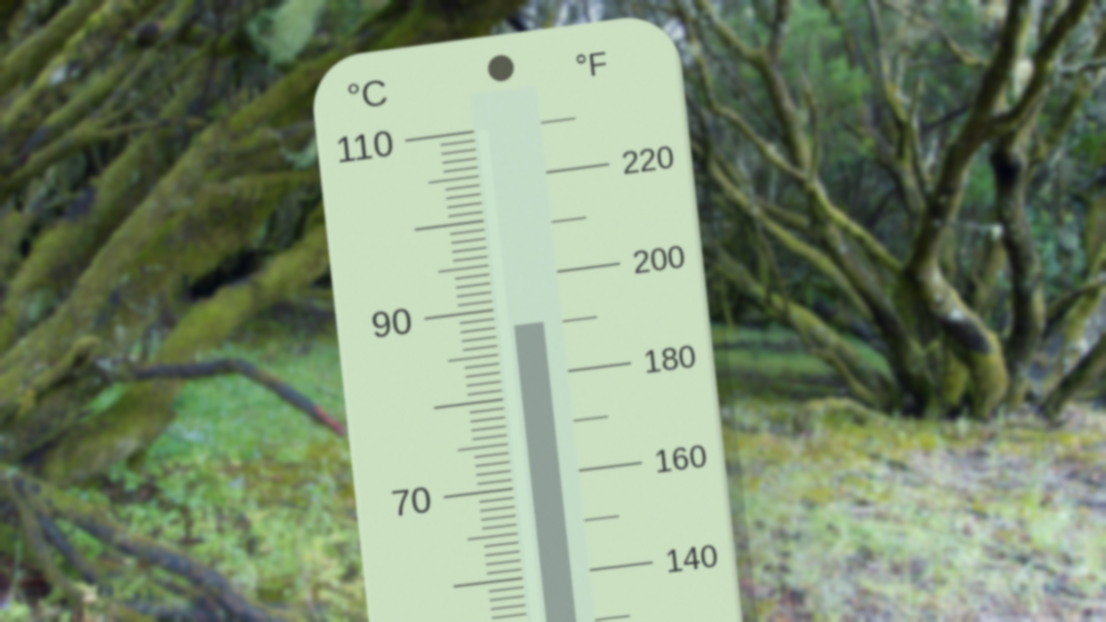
88 °C
